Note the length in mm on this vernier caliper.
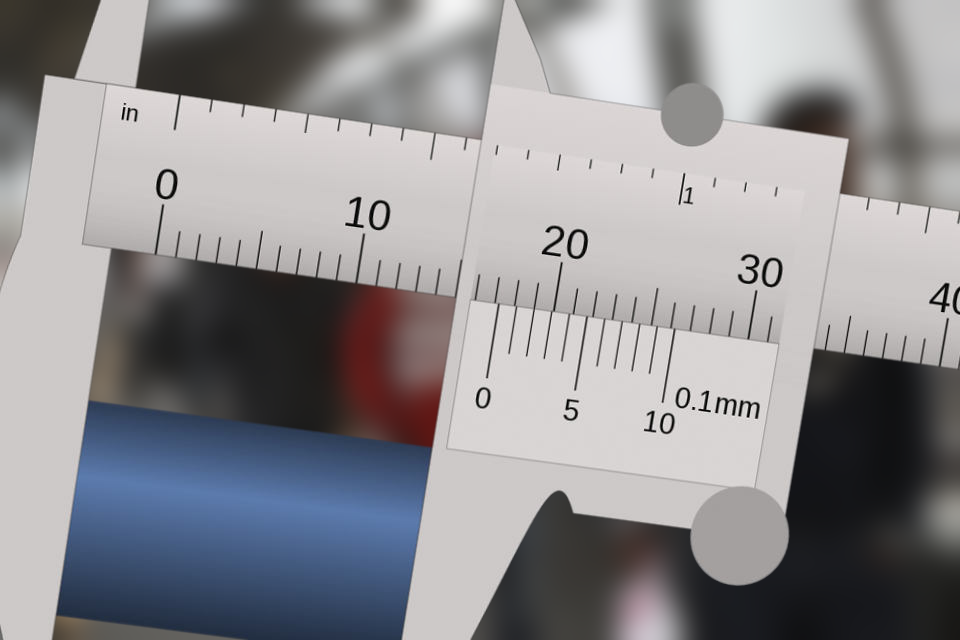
17.2 mm
